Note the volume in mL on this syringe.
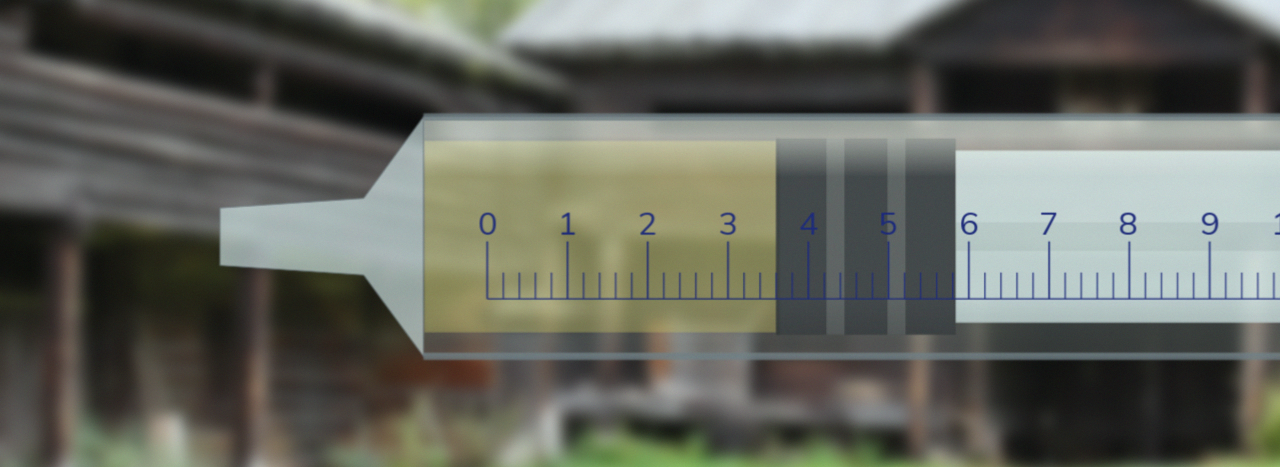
3.6 mL
